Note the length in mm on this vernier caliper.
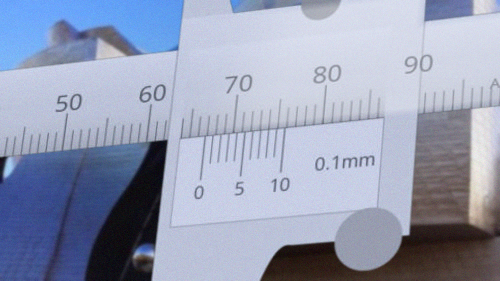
66.8 mm
